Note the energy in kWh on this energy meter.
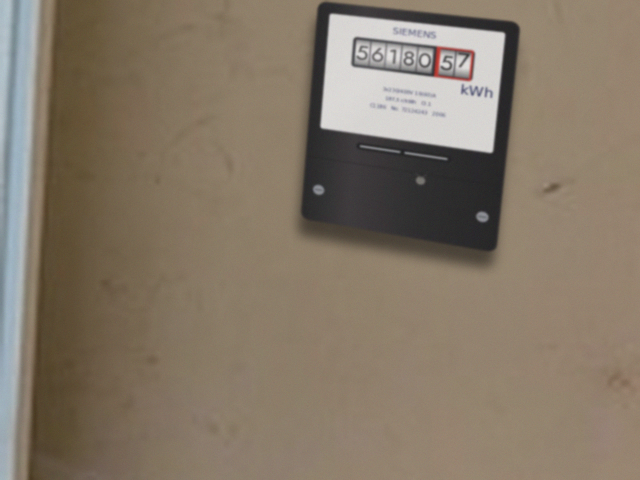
56180.57 kWh
